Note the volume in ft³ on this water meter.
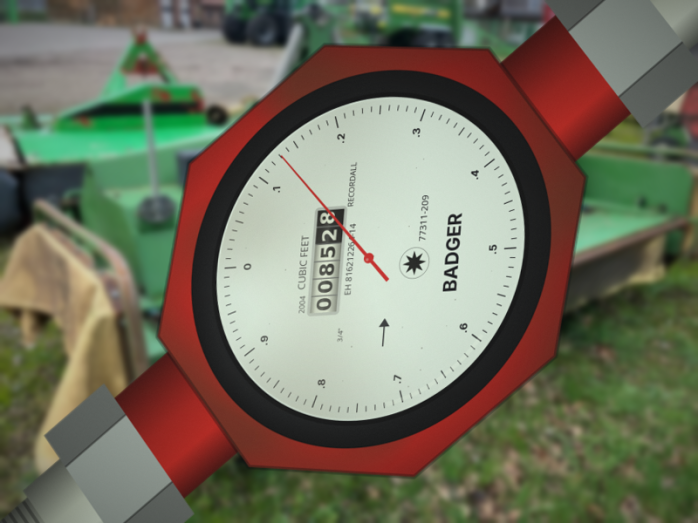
8528.13 ft³
